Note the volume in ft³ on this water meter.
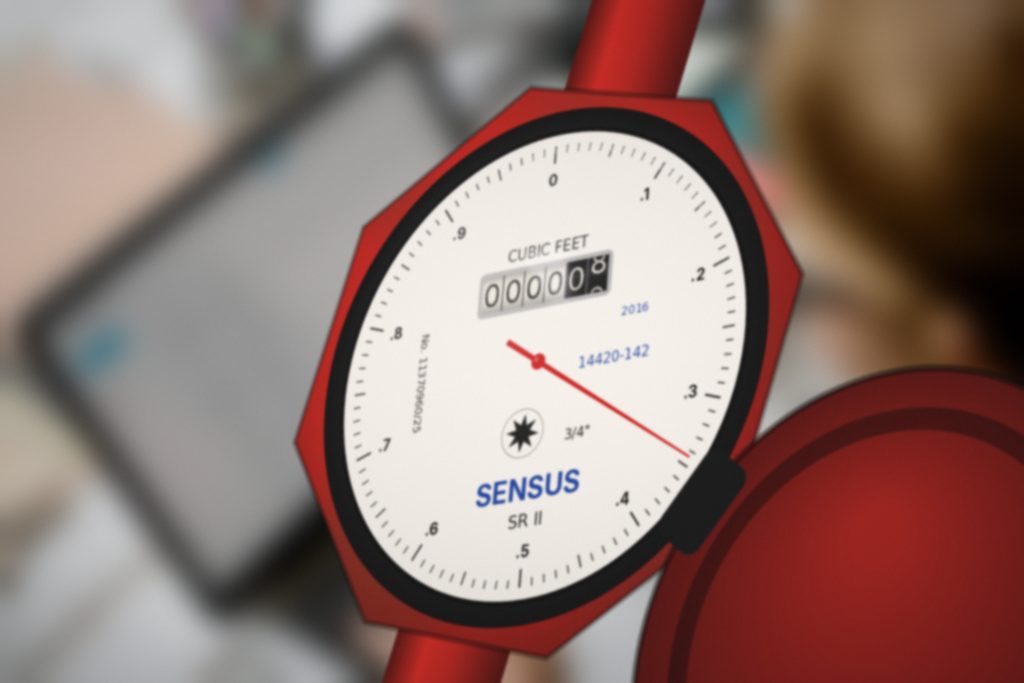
8.34 ft³
